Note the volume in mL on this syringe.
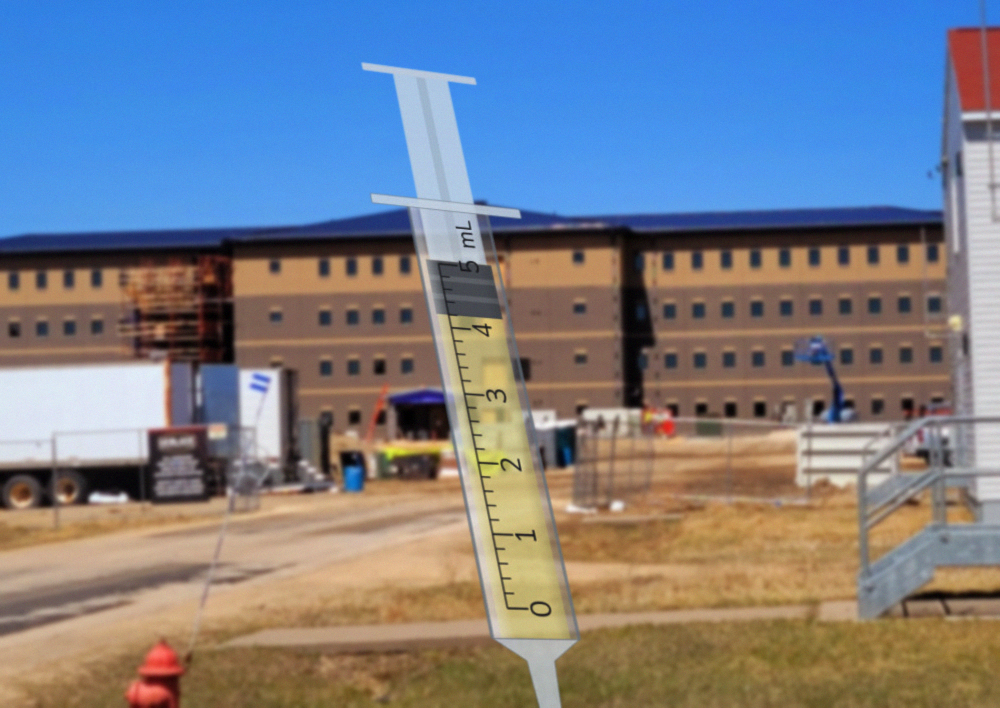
4.2 mL
